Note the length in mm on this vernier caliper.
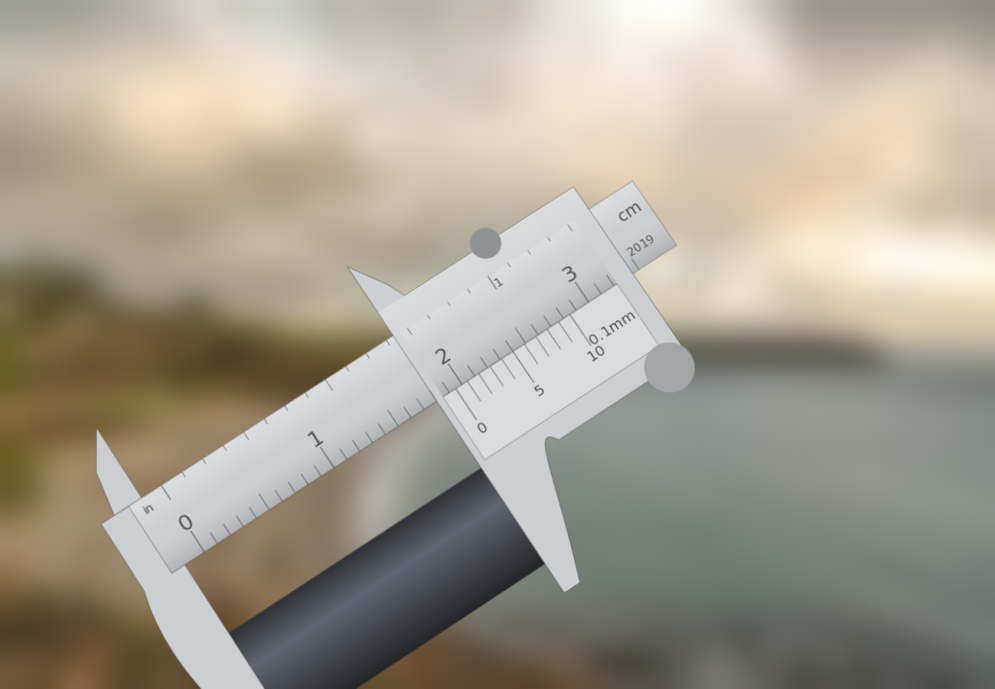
19.5 mm
